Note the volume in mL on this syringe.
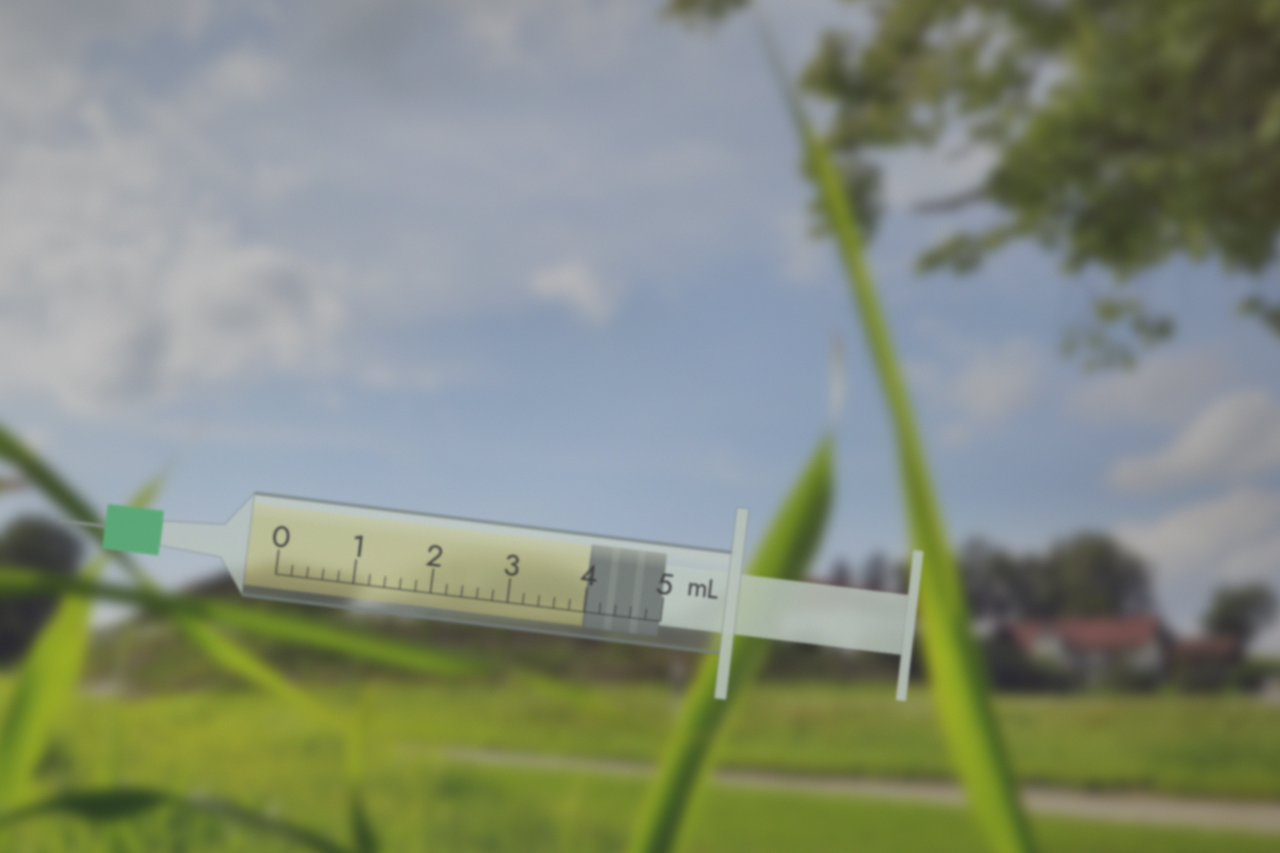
4 mL
